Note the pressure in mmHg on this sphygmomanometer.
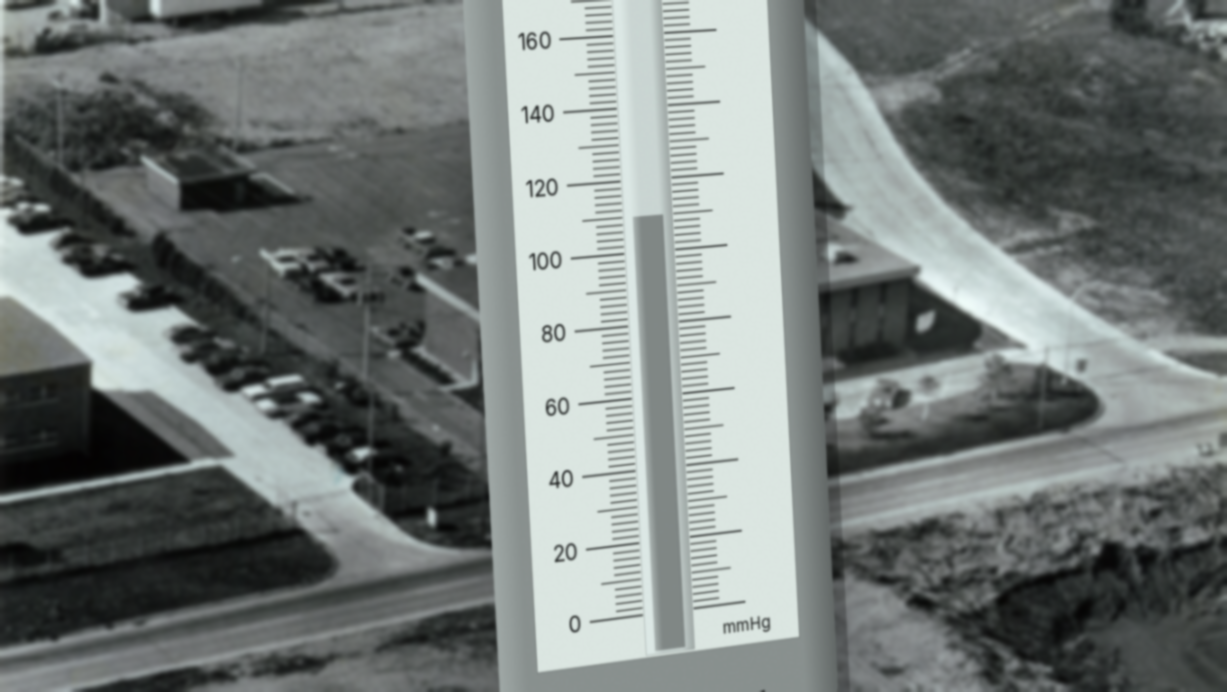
110 mmHg
